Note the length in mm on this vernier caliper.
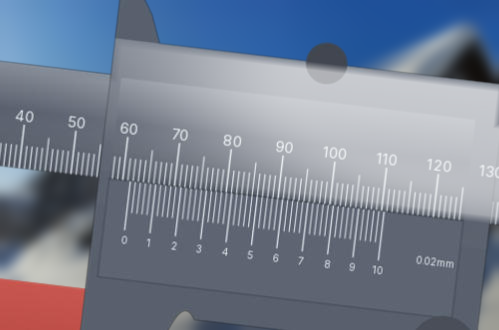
61.5 mm
